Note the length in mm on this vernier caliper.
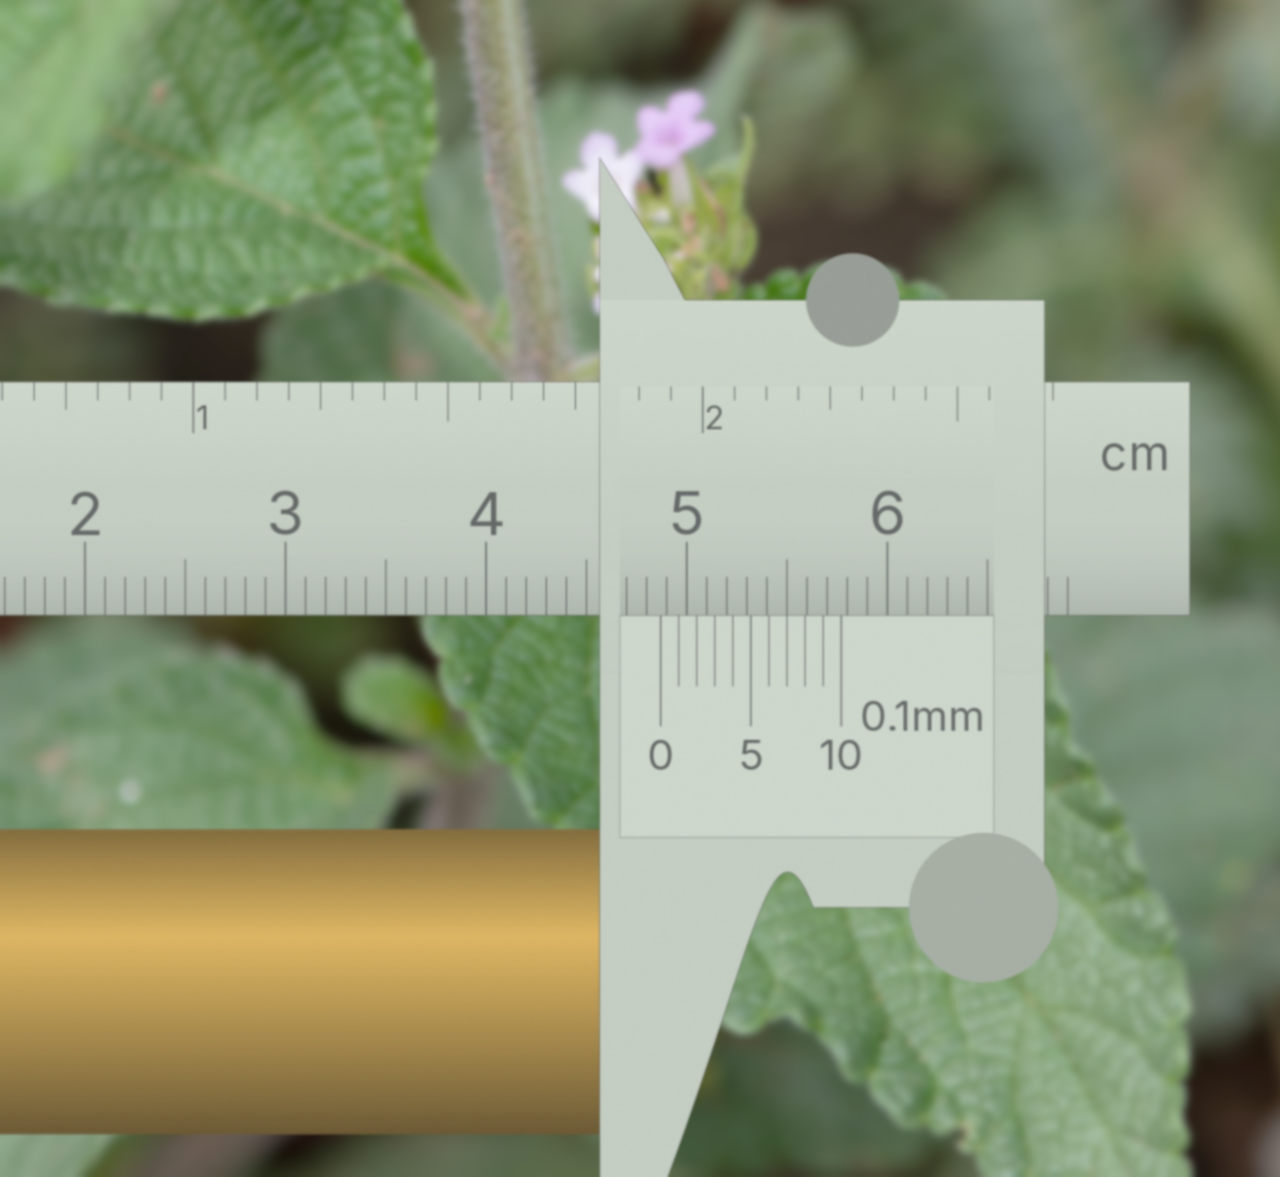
48.7 mm
